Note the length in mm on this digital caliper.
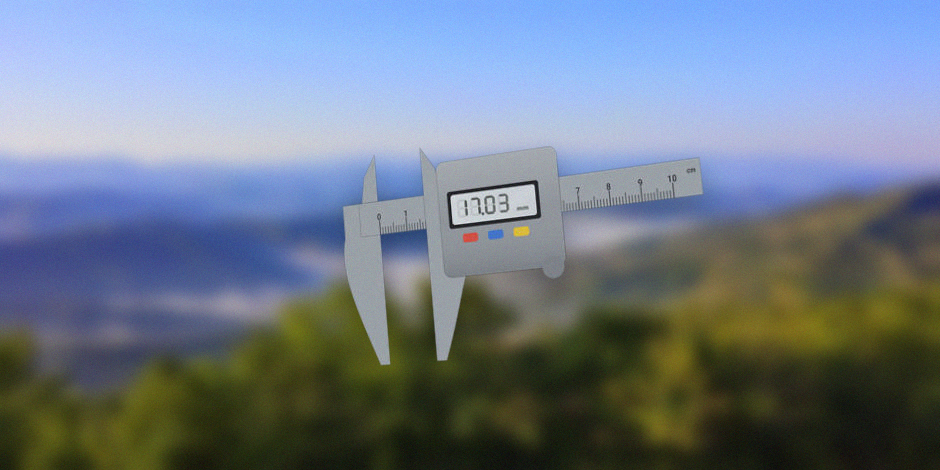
17.03 mm
